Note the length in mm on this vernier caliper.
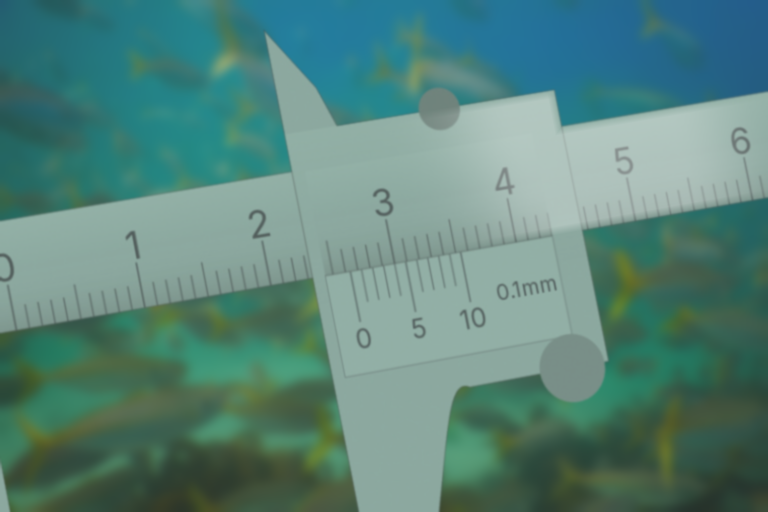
26.4 mm
